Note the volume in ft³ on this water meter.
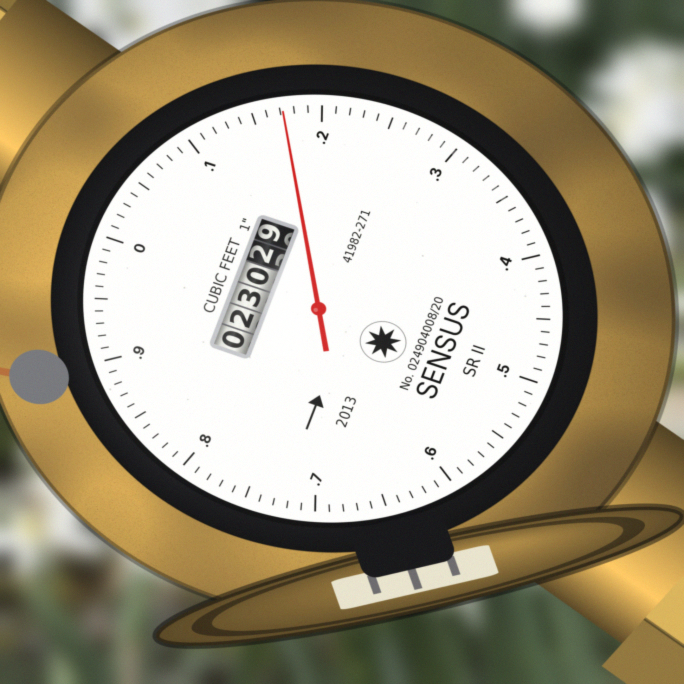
23029.17 ft³
